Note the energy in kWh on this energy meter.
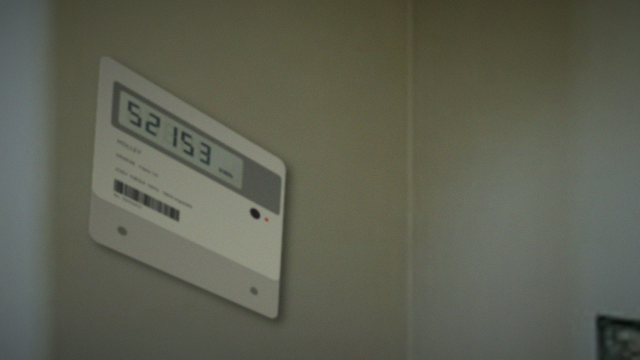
52153 kWh
